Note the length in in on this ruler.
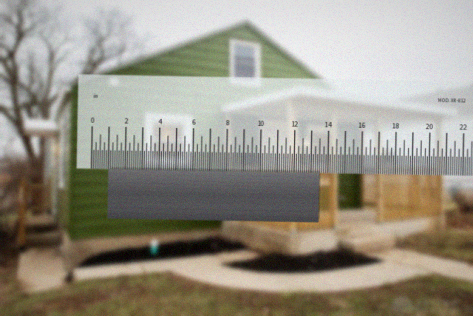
12.5 in
